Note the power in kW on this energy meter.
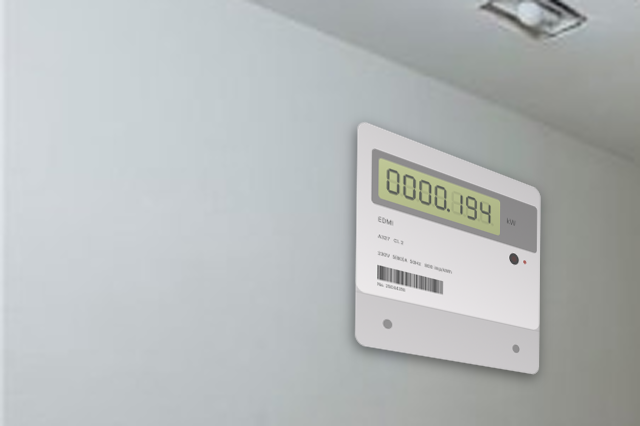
0.194 kW
